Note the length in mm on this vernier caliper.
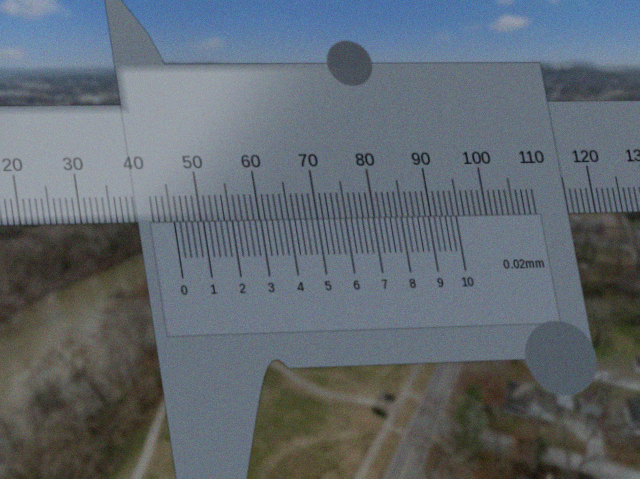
45.5 mm
